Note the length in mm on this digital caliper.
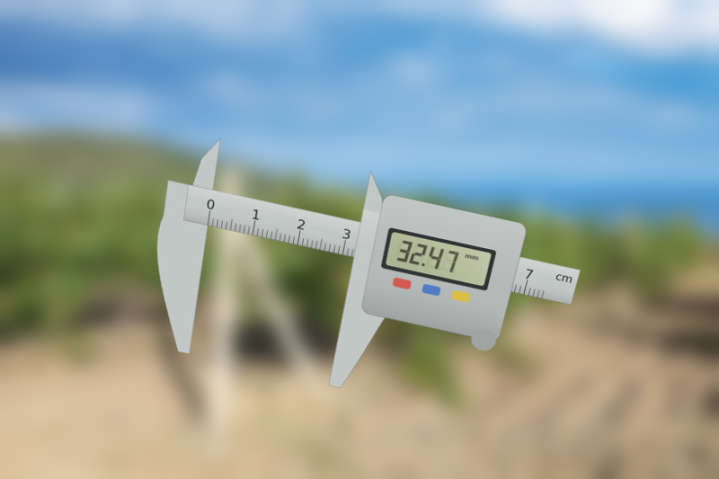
32.47 mm
